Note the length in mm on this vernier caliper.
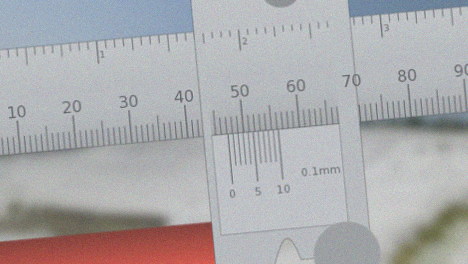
47.2 mm
